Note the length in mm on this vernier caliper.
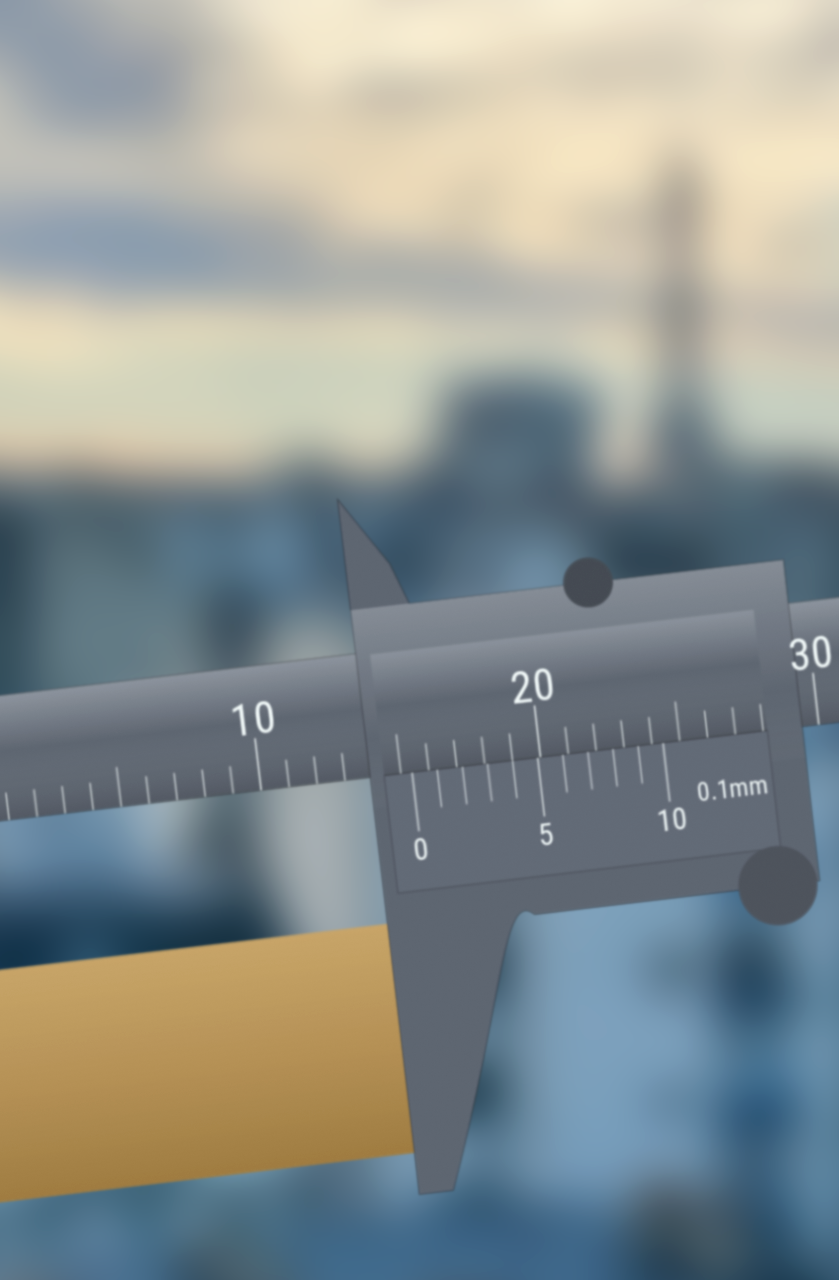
15.4 mm
